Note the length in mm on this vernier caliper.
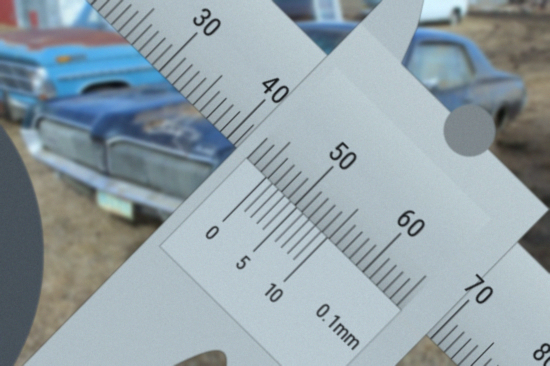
45.8 mm
